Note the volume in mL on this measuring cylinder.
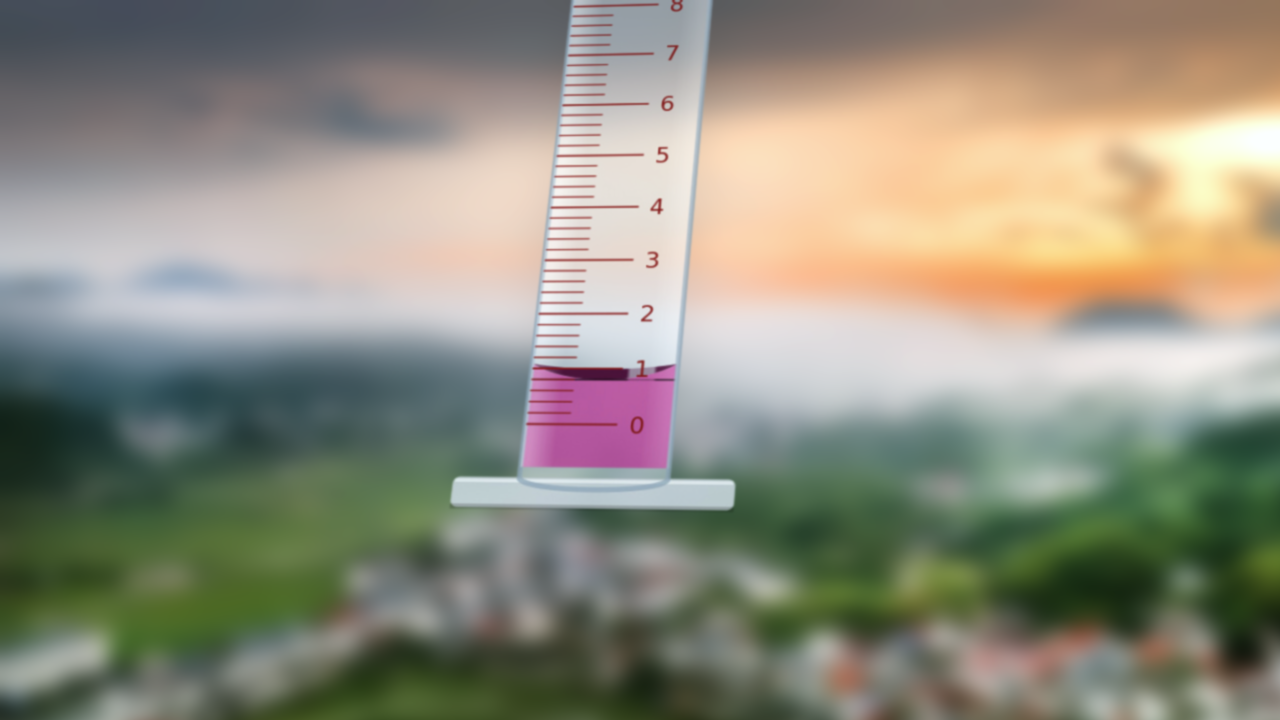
0.8 mL
